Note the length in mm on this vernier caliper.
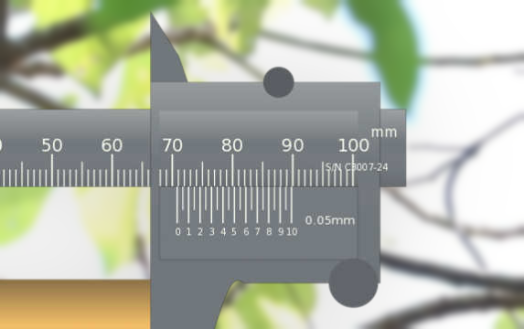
70.8 mm
